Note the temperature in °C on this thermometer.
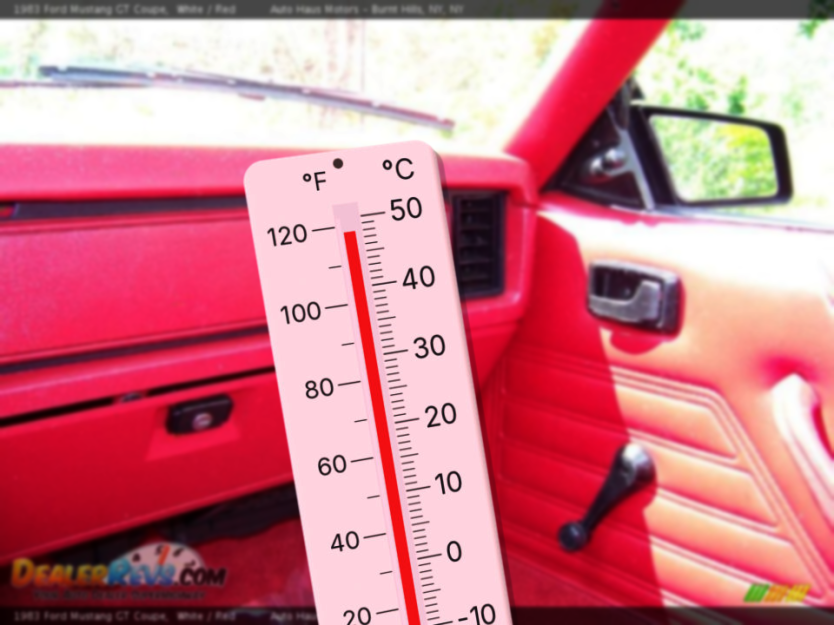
48 °C
